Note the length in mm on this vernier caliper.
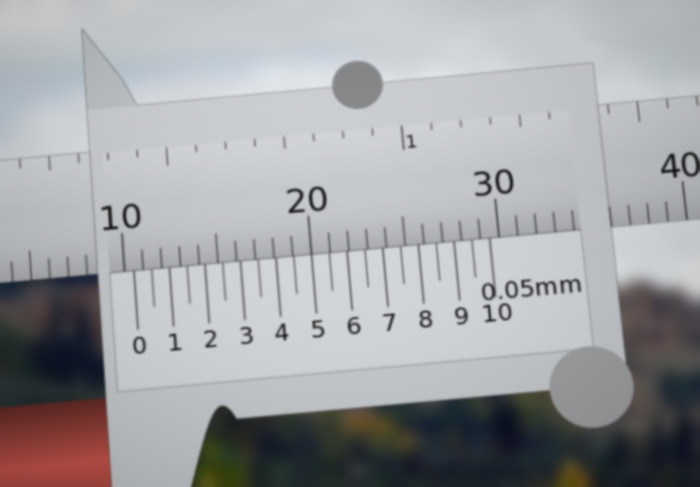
10.5 mm
